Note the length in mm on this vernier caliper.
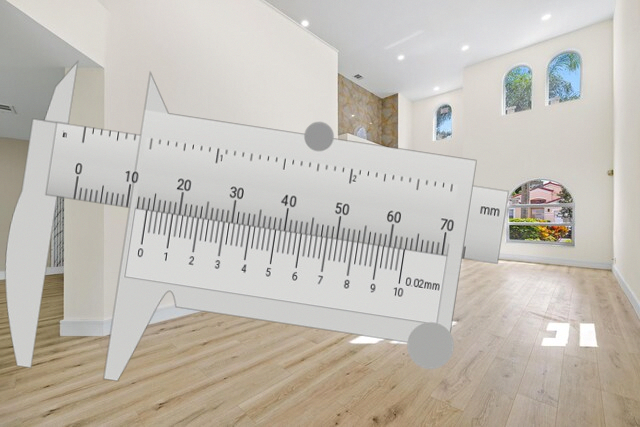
13.8 mm
